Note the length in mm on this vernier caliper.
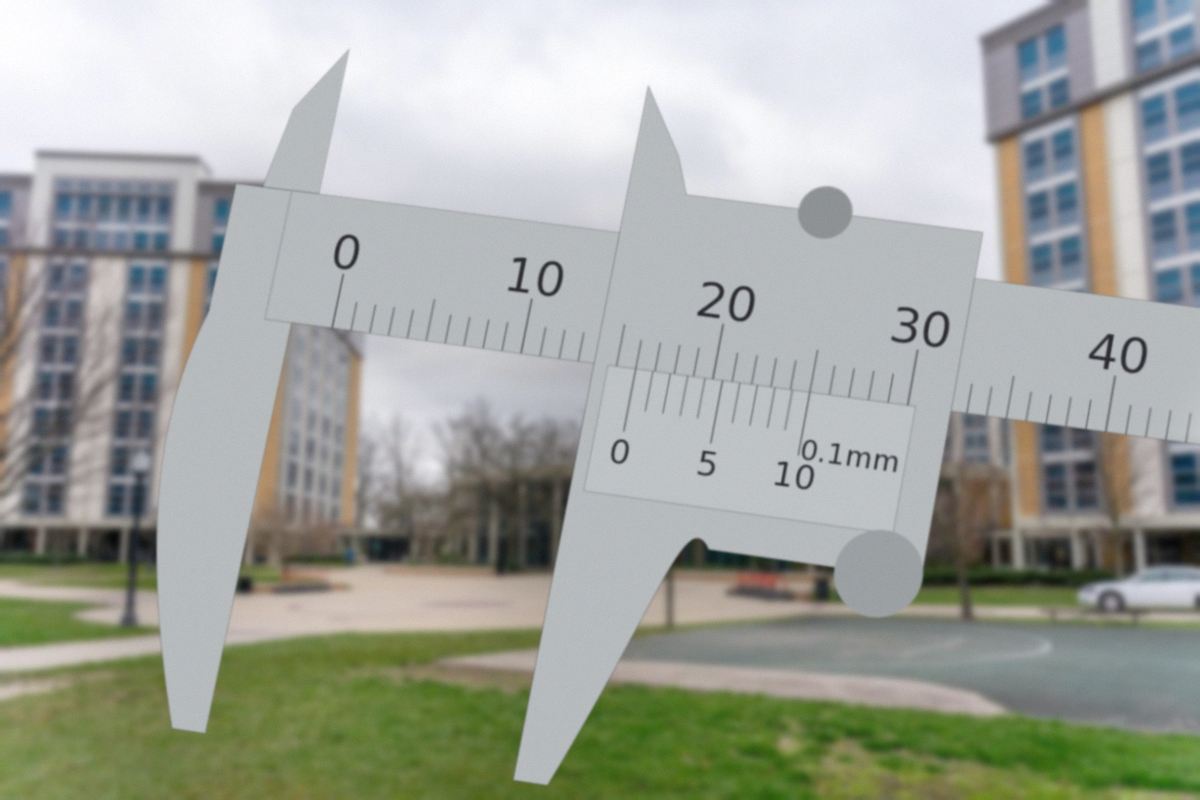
16.0 mm
